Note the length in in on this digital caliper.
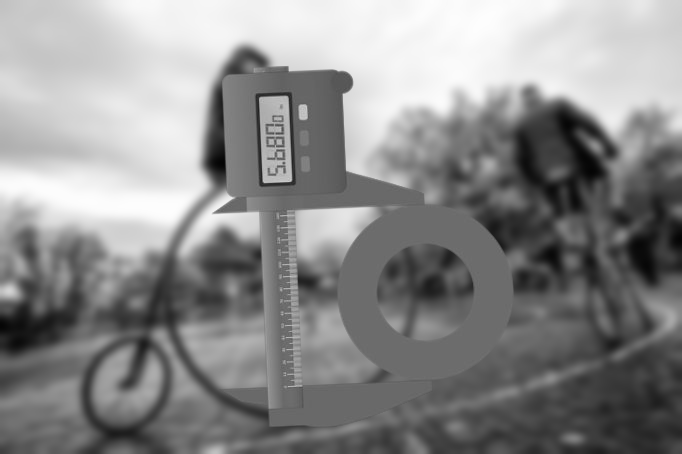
5.6800 in
